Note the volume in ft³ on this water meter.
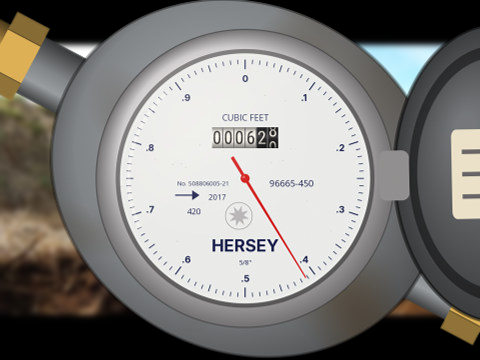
628.41 ft³
